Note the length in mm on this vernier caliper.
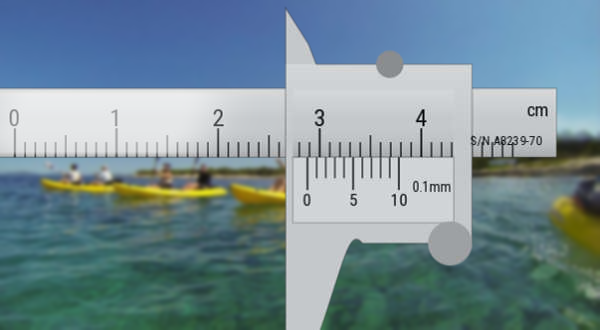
28.8 mm
